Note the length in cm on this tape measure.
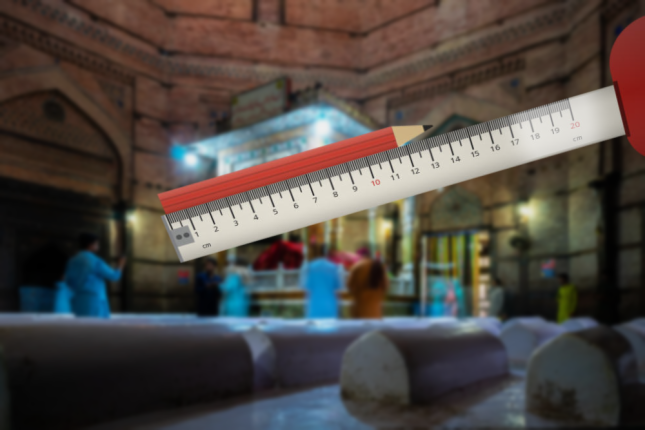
13.5 cm
